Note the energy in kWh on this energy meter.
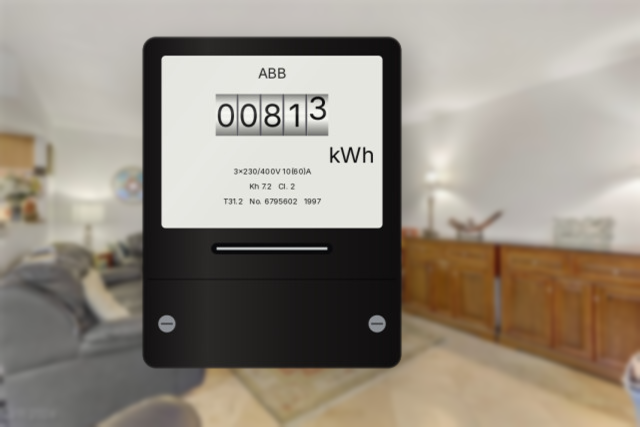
813 kWh
